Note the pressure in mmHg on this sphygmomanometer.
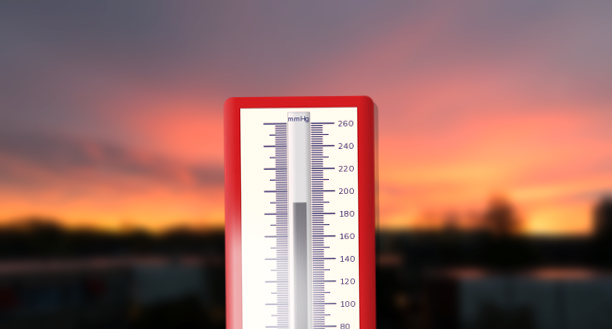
190 mmHg
